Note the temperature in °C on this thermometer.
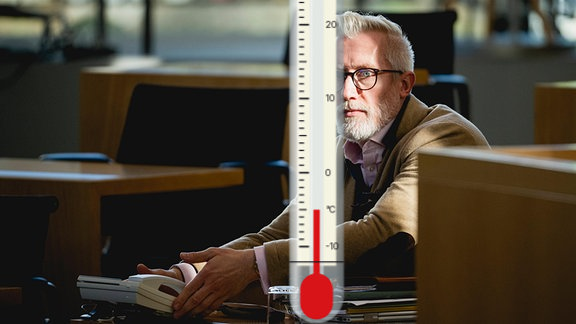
-5 °C
